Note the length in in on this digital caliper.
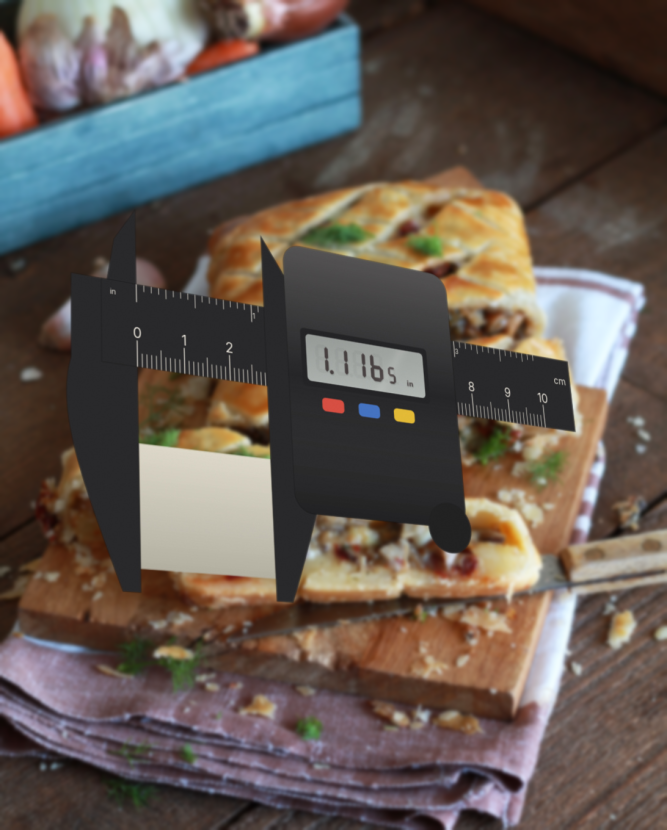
1.1165 in
